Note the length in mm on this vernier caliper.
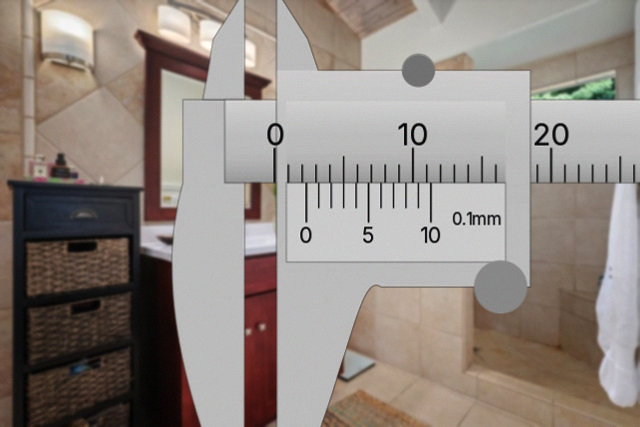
2.3 mm
